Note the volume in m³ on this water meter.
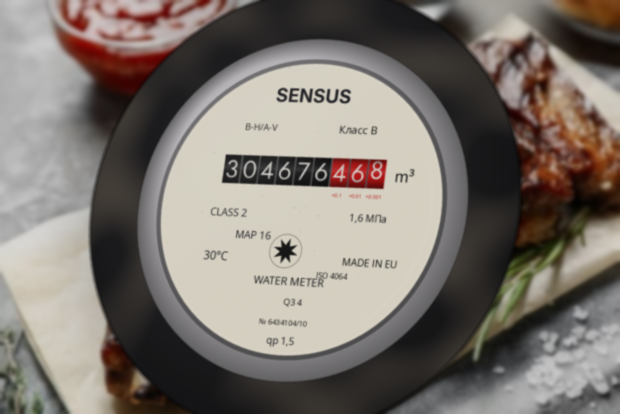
304676.468 m³
